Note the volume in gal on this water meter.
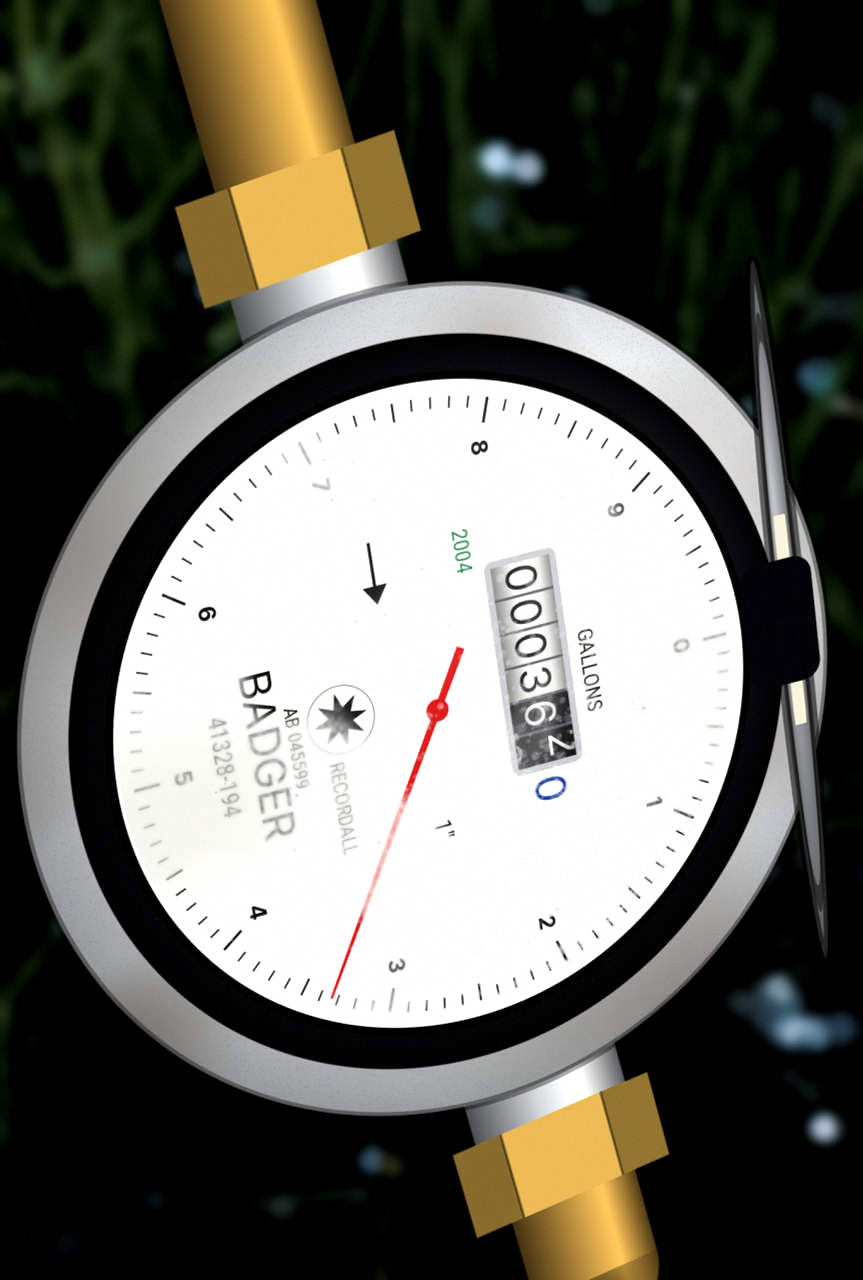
3623.3 gal
